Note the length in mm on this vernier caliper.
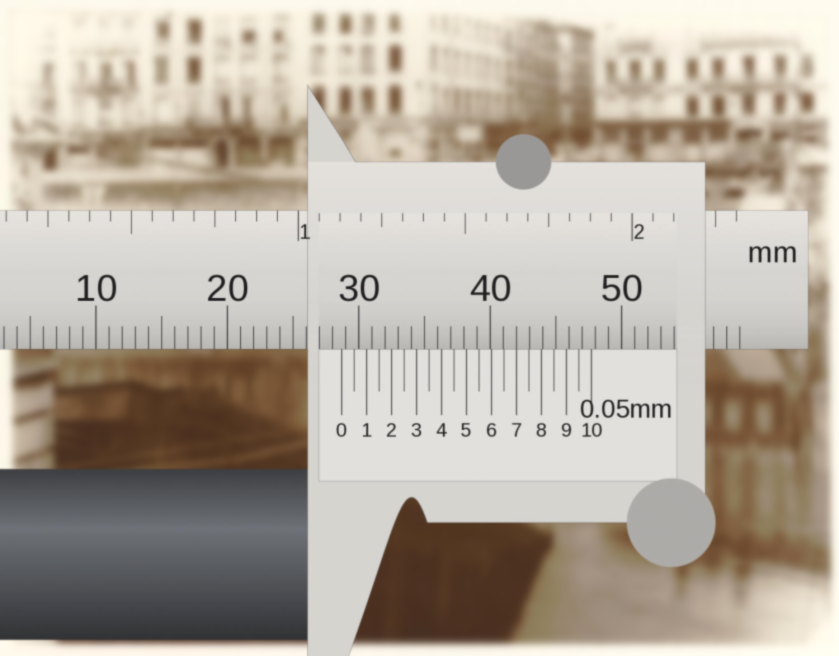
28.7 mm
